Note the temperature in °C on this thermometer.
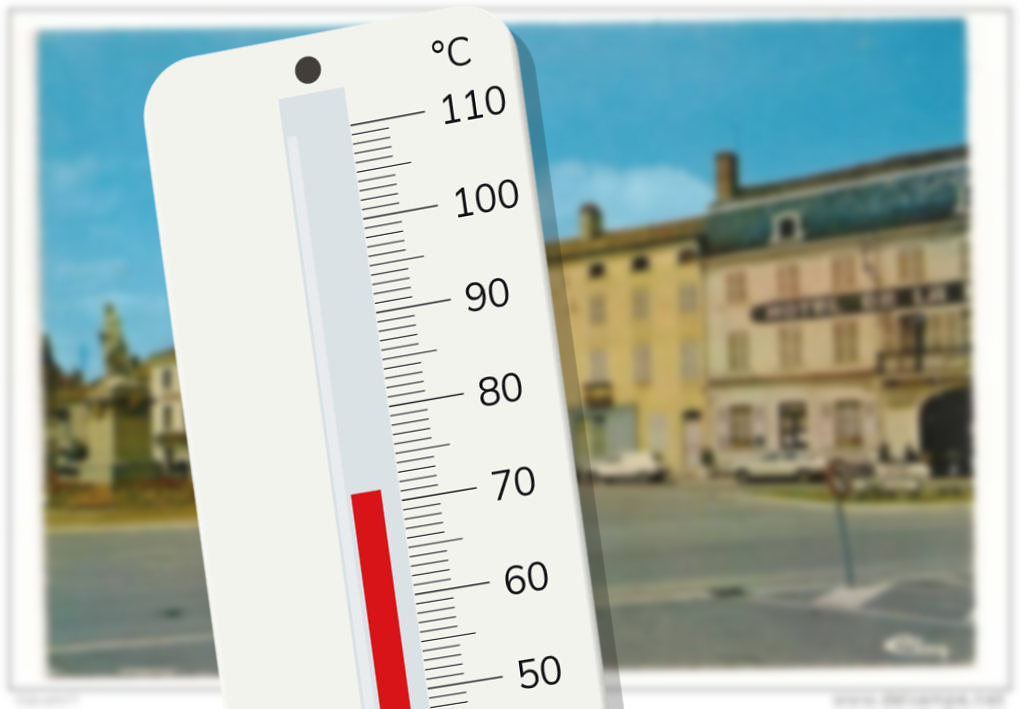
71.5 °C
